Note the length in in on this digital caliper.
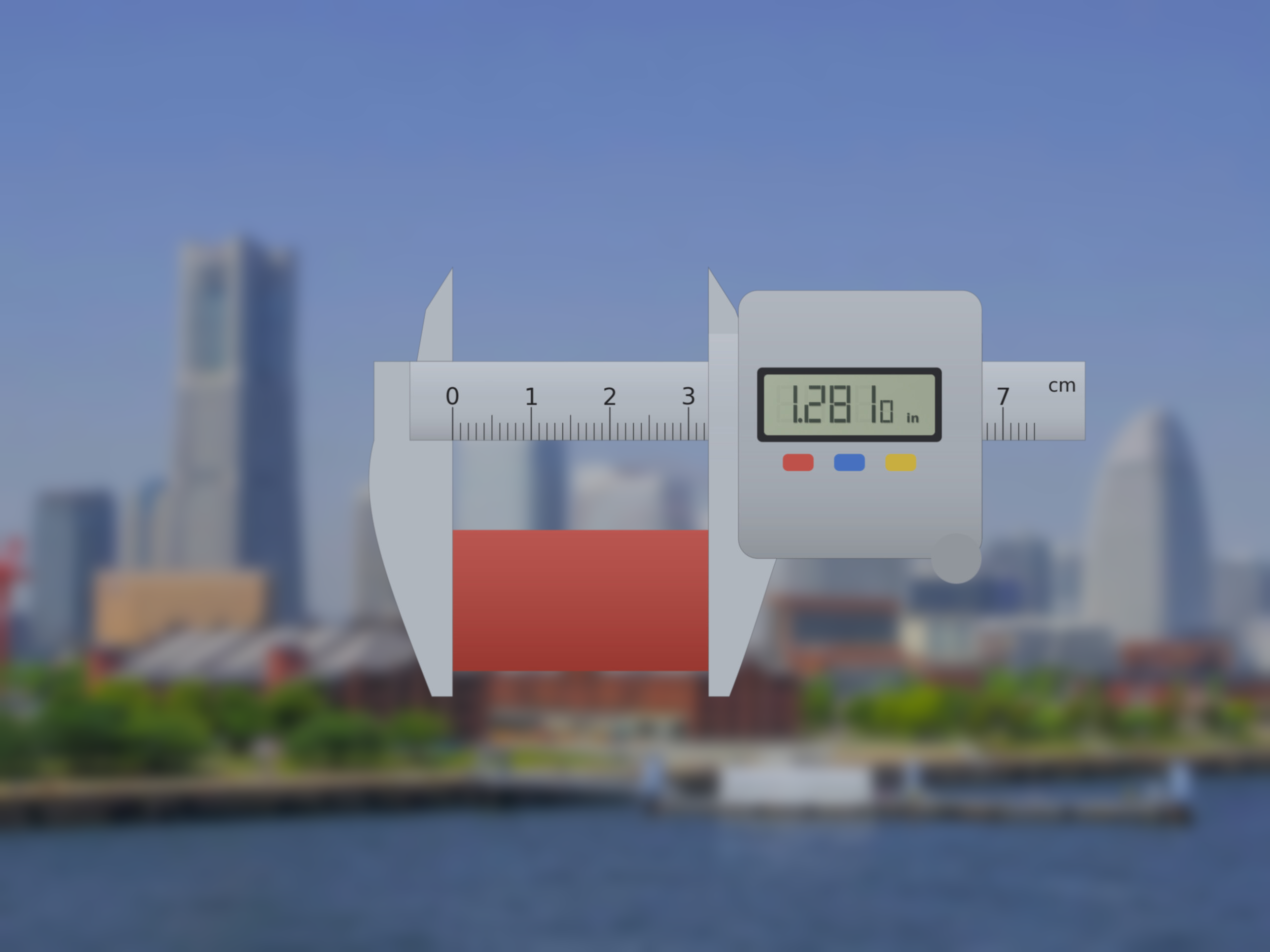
1.2810 in
